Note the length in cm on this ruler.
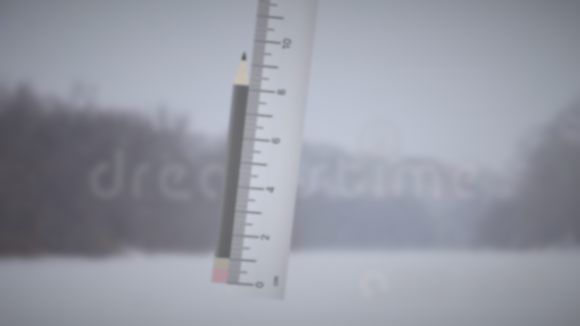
9.5 cm
